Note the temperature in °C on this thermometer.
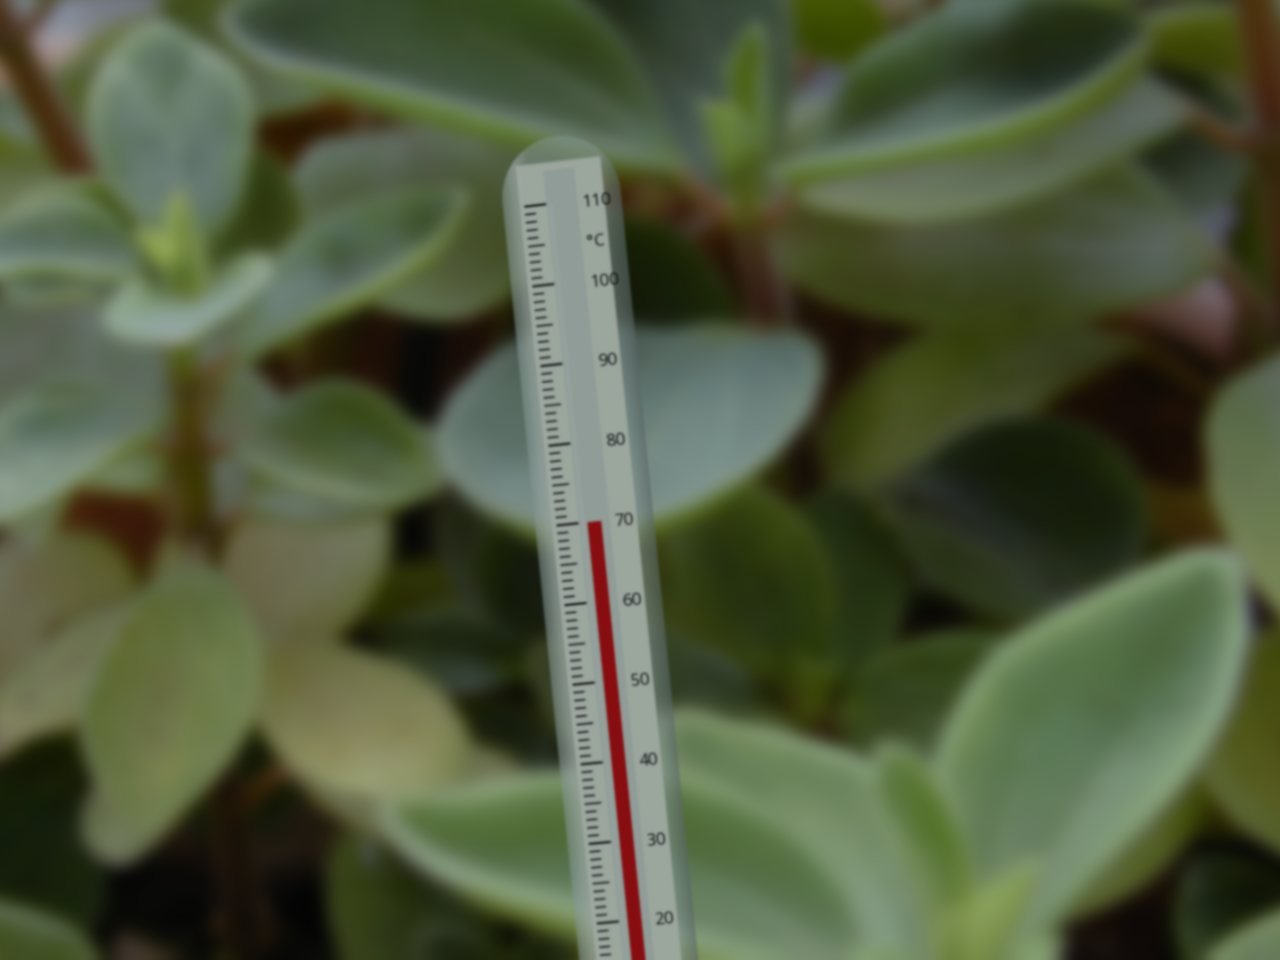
70 °C
